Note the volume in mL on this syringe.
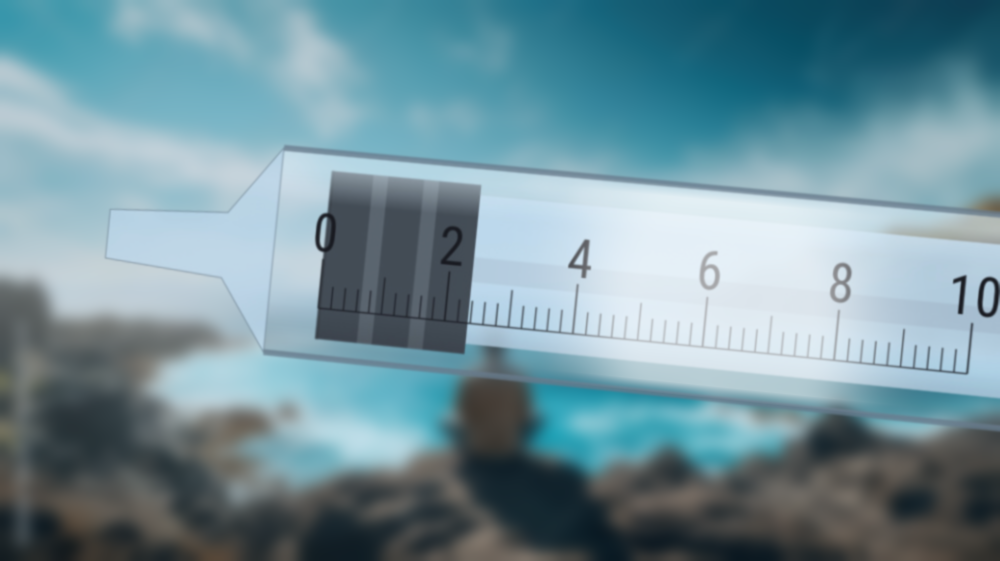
0 mL
